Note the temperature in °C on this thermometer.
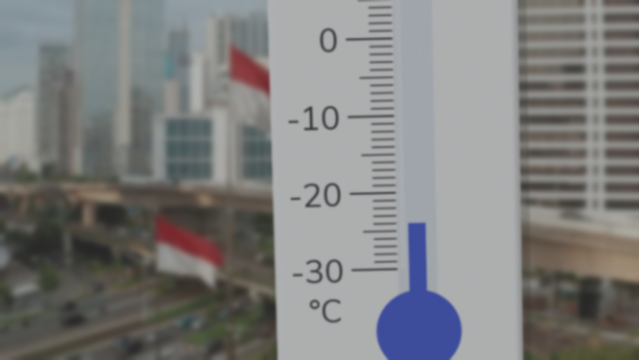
-24 °C
